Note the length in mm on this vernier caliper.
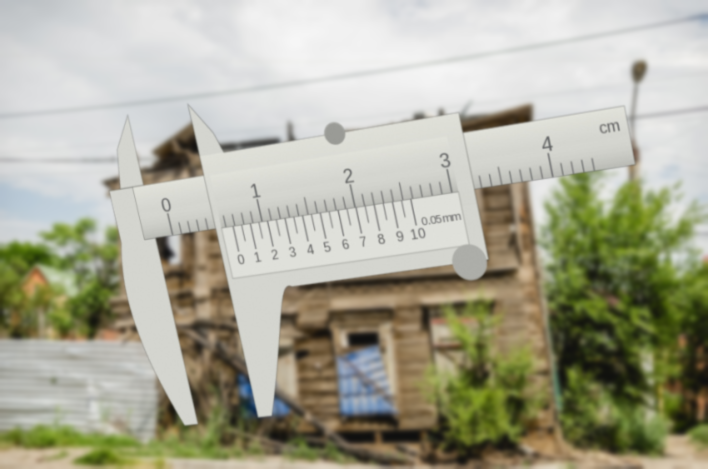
6.8 mm
